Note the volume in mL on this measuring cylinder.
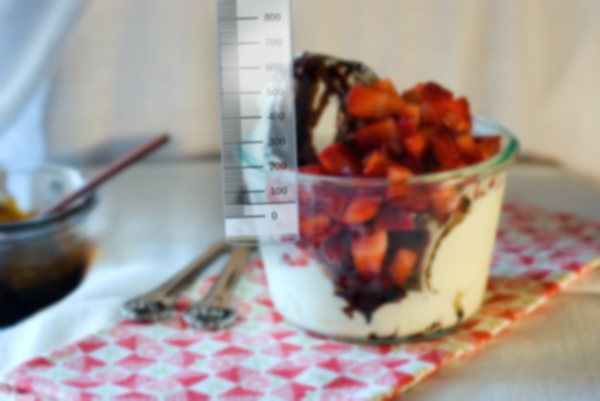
50 mL
